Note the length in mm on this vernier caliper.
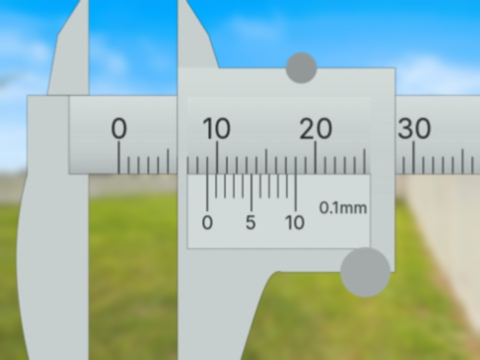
9.0 mm
